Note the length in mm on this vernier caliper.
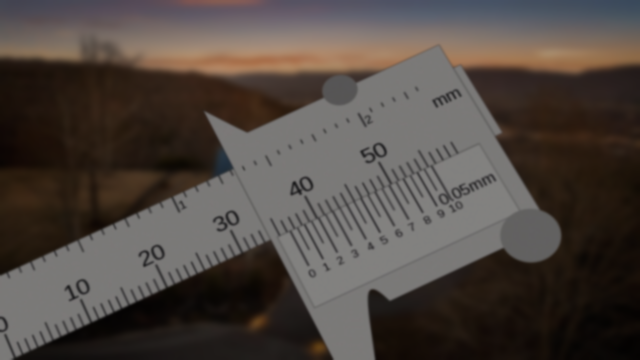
36.4 mm
